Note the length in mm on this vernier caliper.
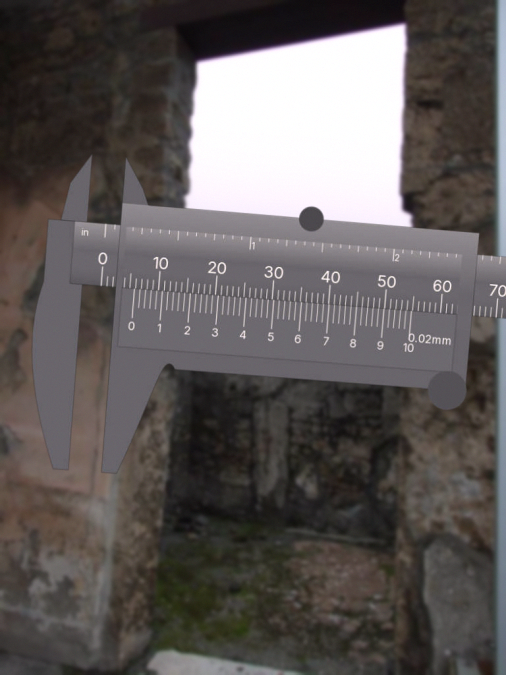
5.8 mm
